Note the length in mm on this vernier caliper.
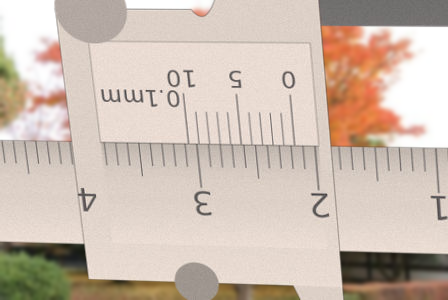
21.7 mm
